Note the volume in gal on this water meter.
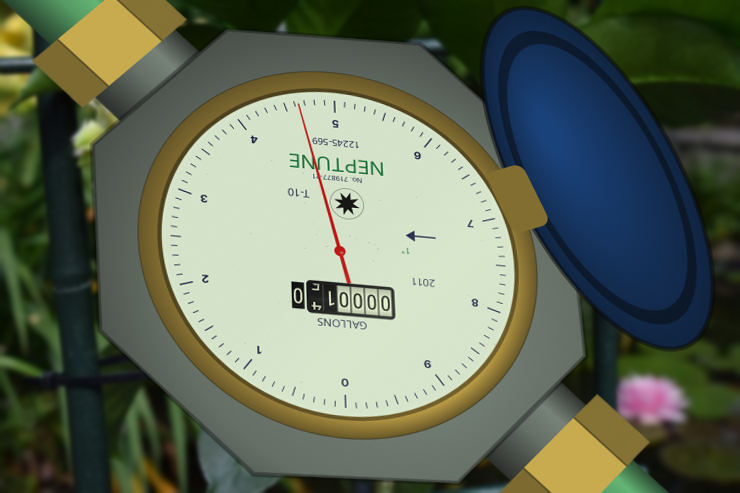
144.6 gal
